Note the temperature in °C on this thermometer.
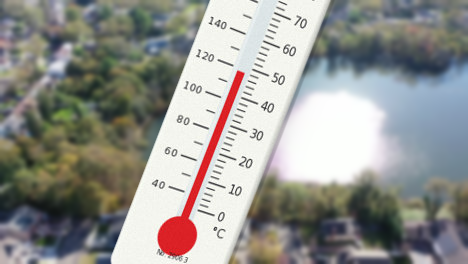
48 °C
